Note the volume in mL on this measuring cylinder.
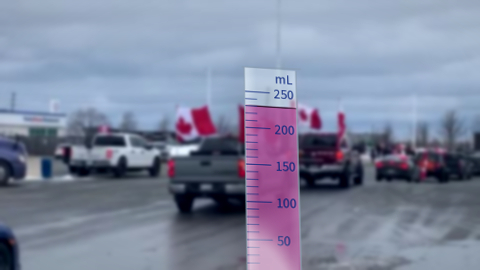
230 mL
